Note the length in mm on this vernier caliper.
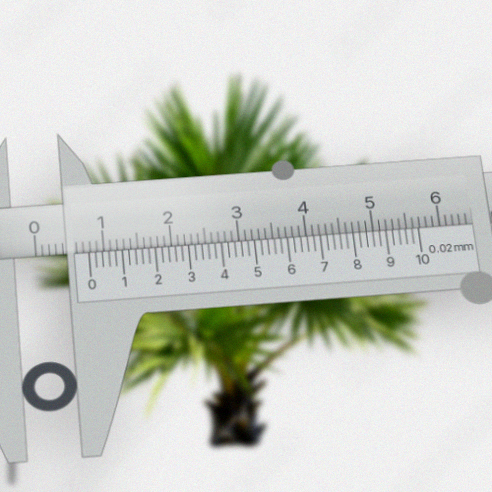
7.8 mm
